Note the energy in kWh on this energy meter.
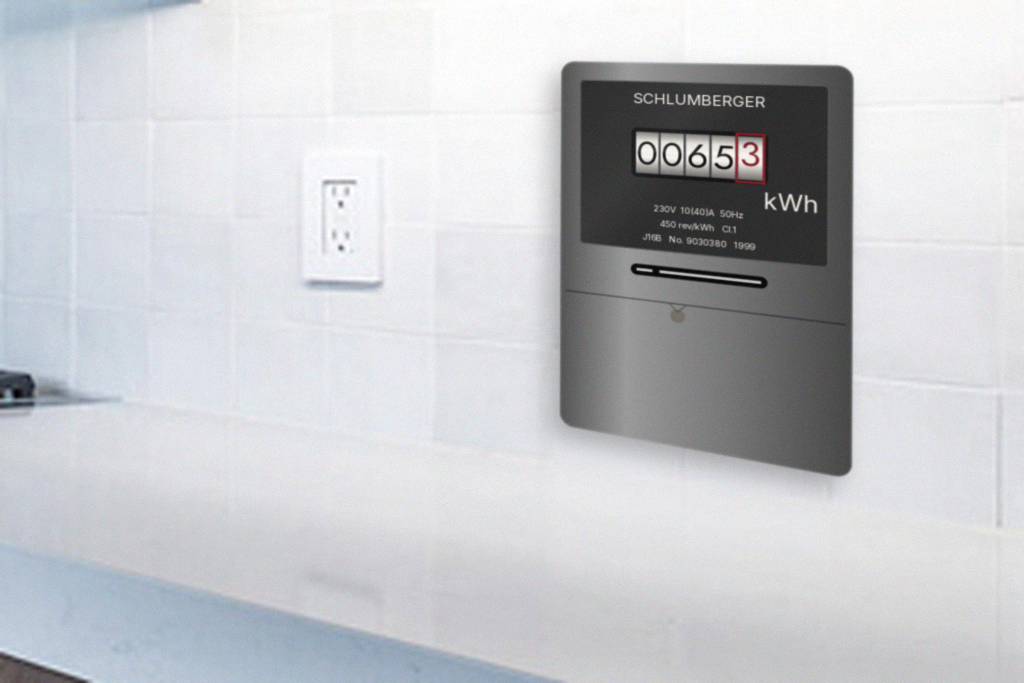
65.3 kWh
